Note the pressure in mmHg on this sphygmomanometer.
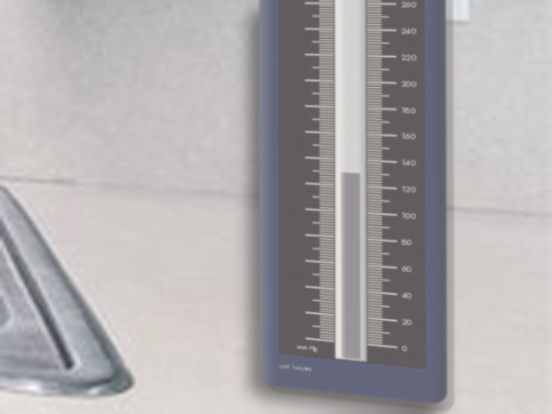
130 mmHg
